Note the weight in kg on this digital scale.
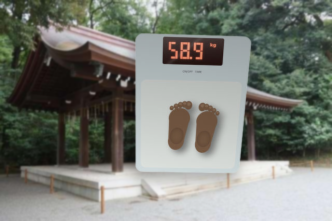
58.9 kg
